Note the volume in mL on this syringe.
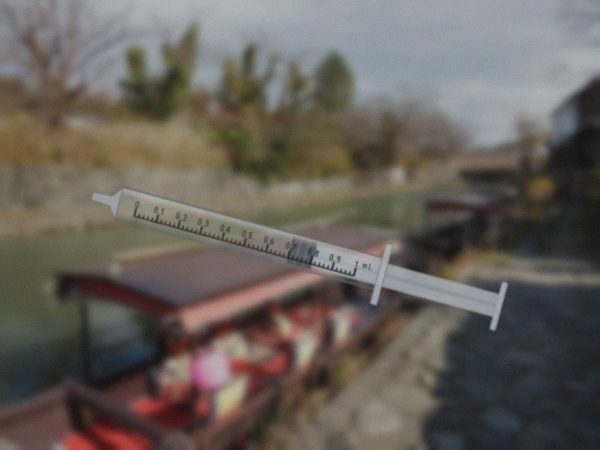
0.7 mL
